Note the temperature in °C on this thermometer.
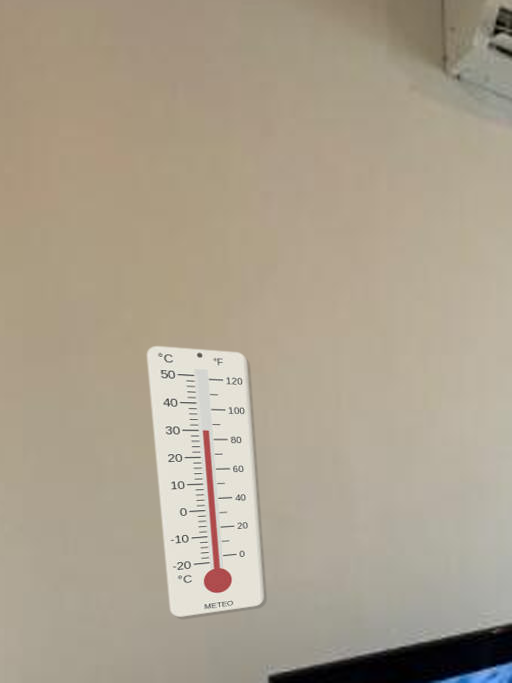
30 °C
